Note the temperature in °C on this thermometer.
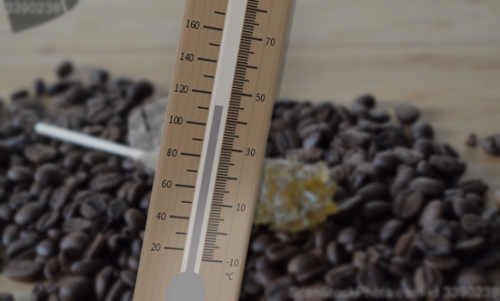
45 °C
